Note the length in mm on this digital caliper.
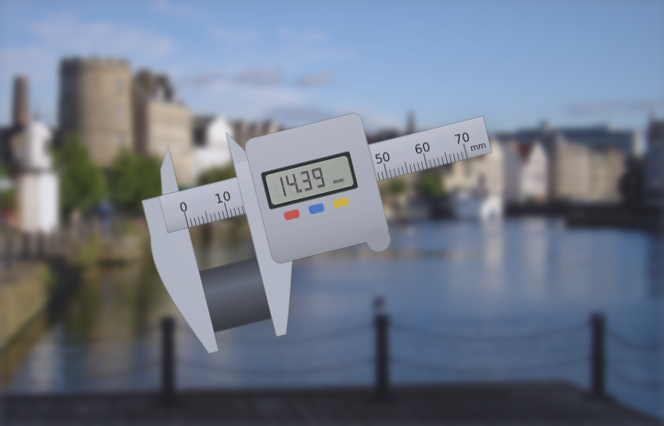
14.39 mm
